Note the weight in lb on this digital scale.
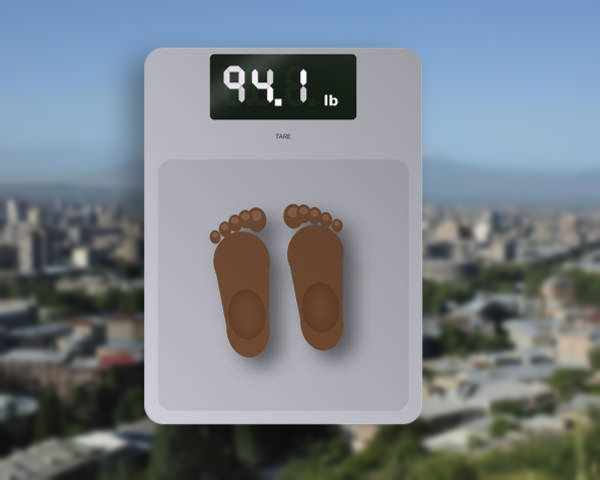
94.1 lb
